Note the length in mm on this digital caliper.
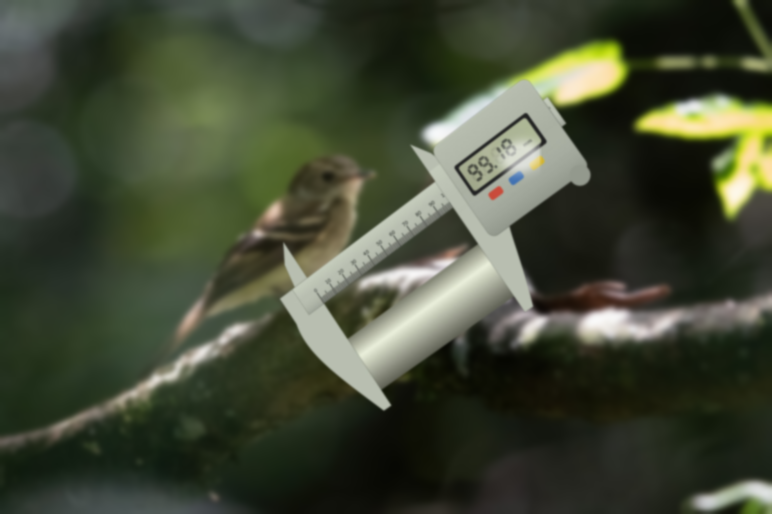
99.18 mm
